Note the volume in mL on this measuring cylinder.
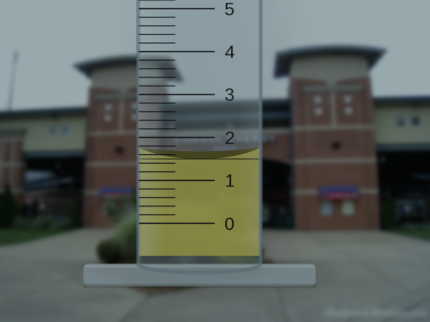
1.5 mL
